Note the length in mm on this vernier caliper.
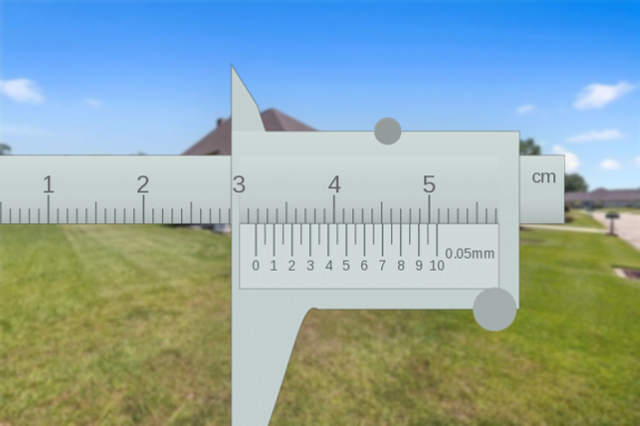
31.8 mm
